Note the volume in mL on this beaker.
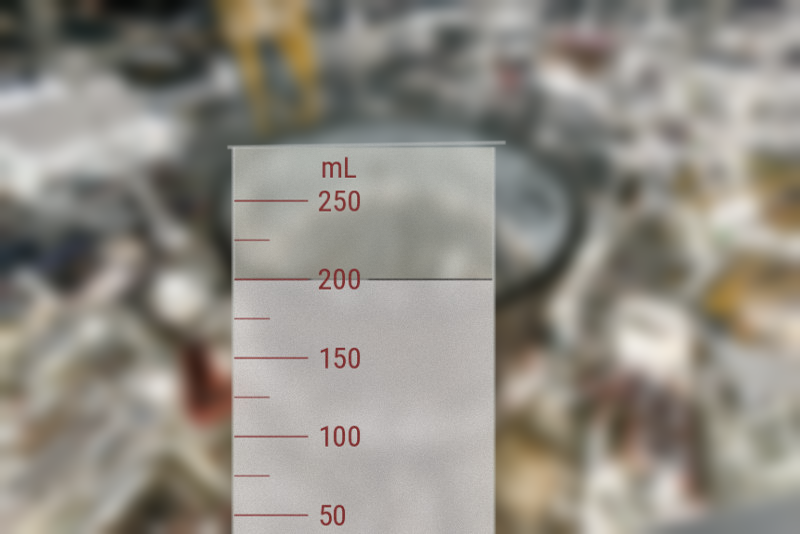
200 mL
